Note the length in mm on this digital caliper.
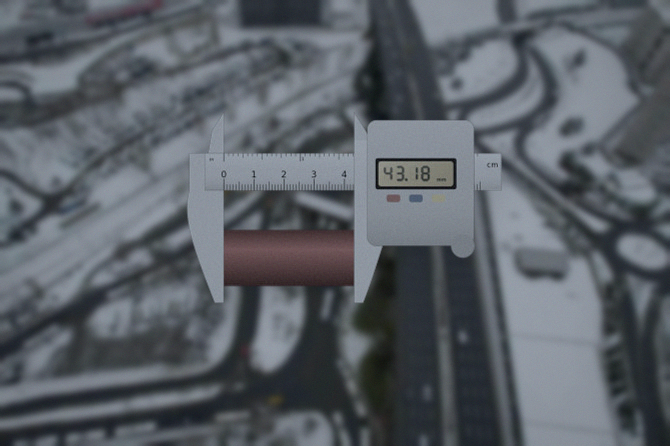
43.18 mm
